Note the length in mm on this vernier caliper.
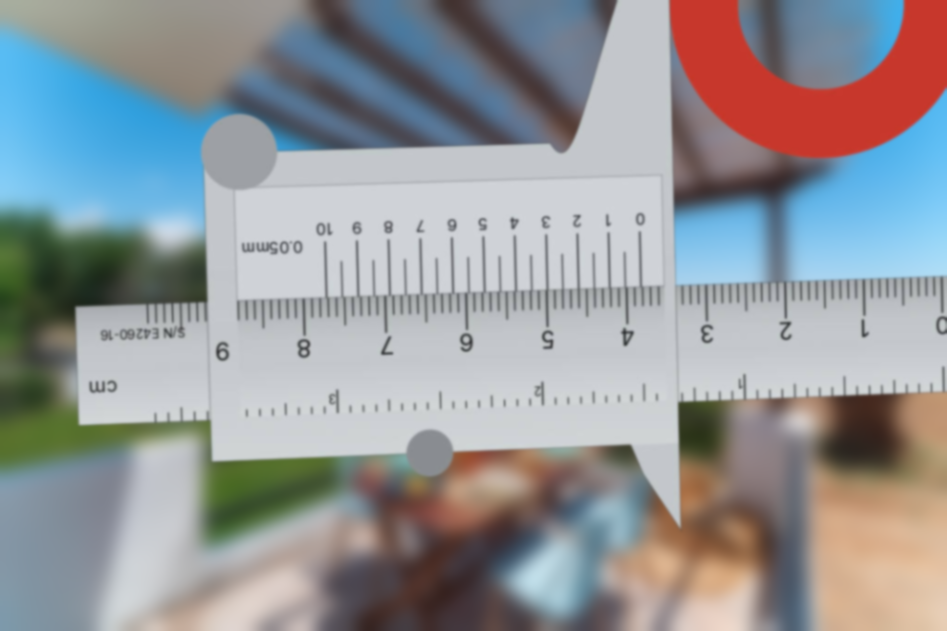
38.2 mm
